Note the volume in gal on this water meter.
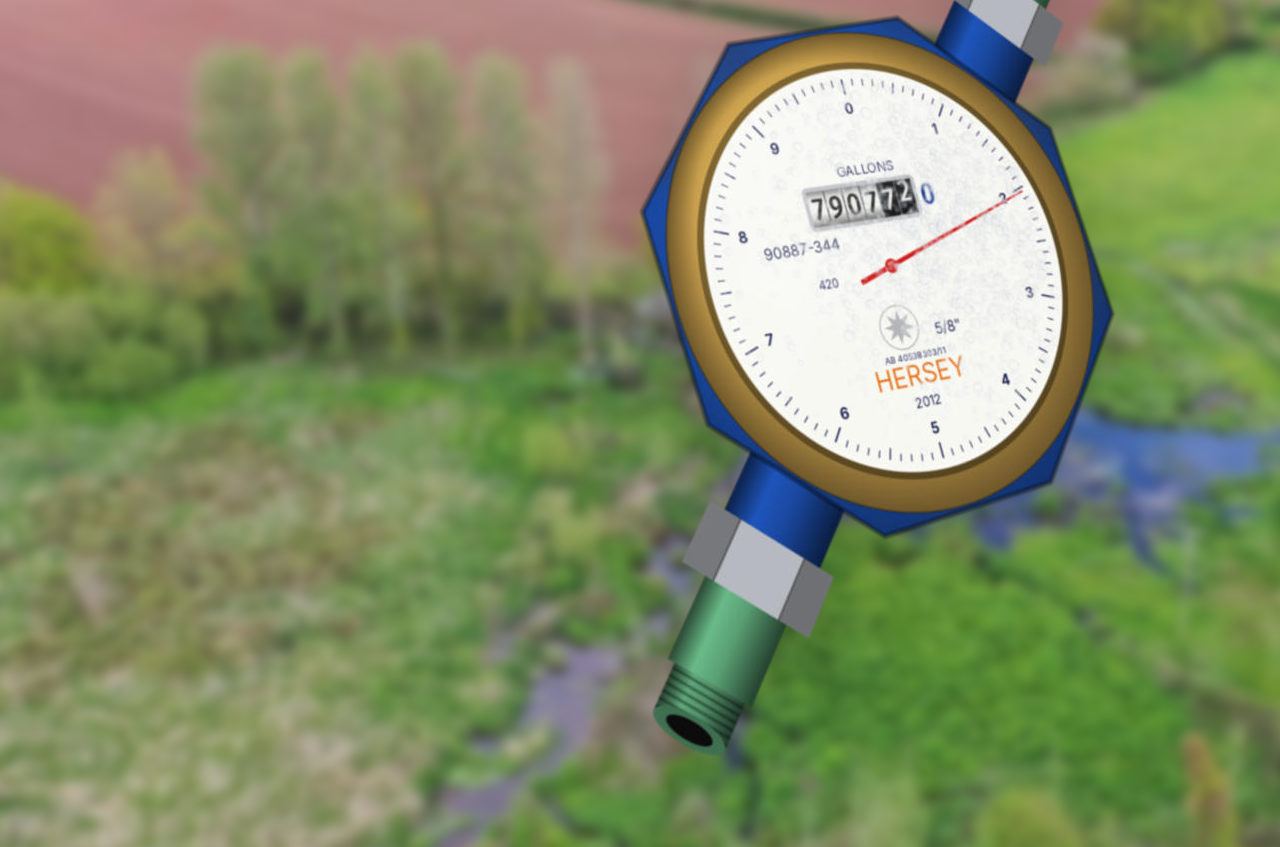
7907722.0 gal
